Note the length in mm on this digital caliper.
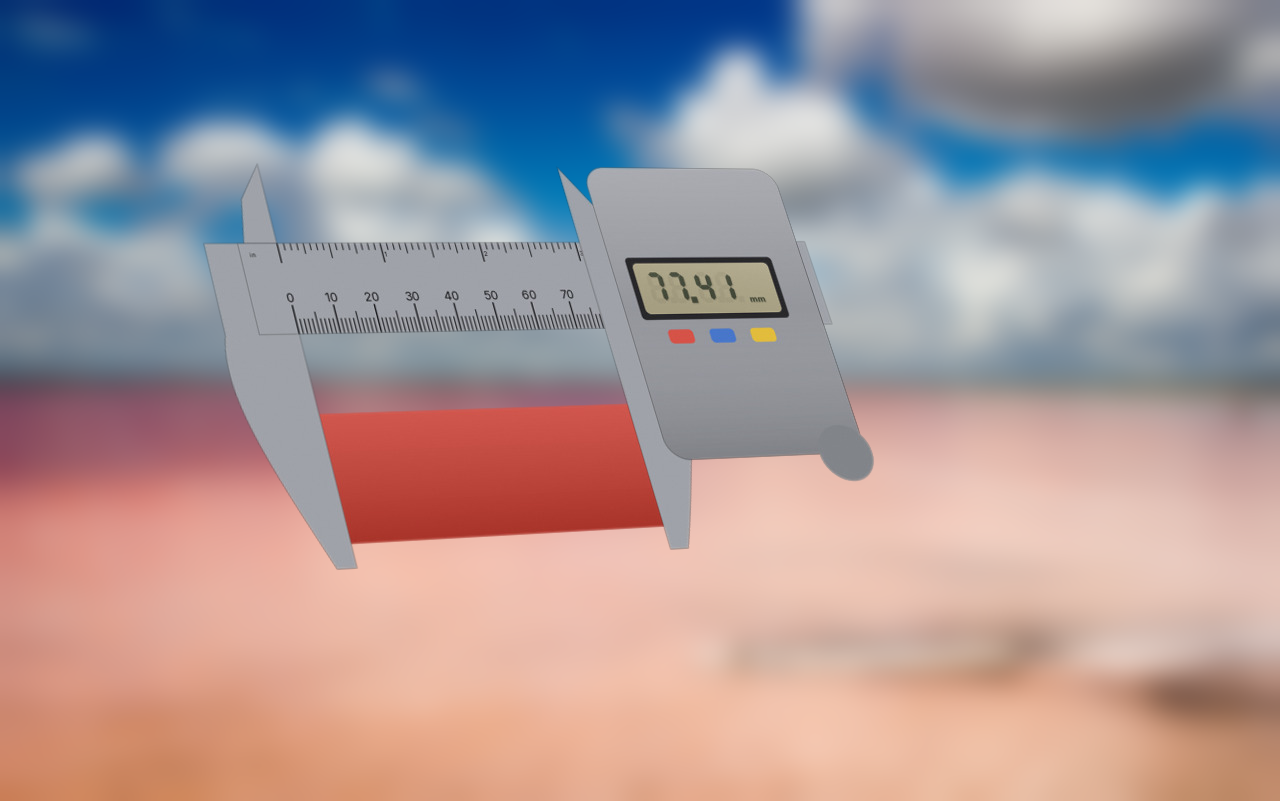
77.41 mm
